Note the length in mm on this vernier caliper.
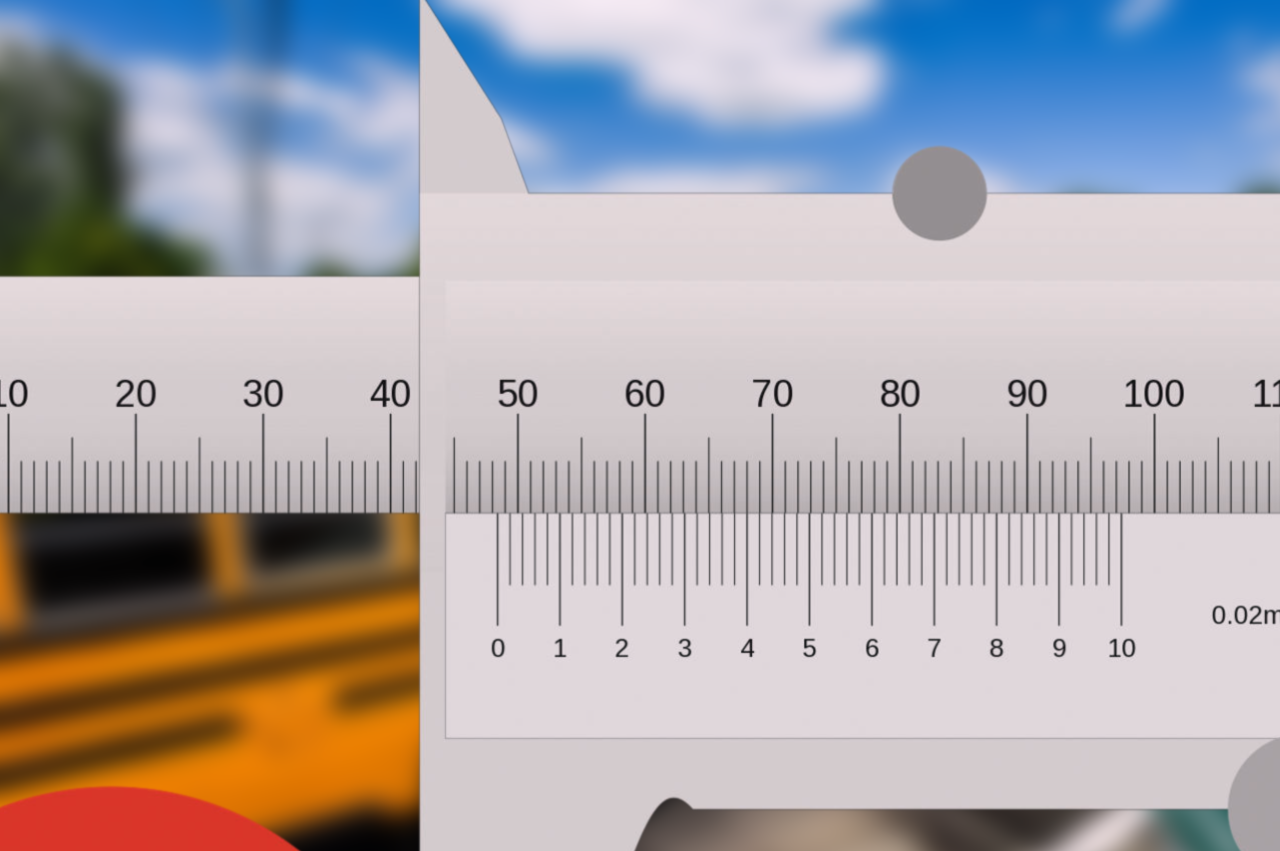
48.4 mm
